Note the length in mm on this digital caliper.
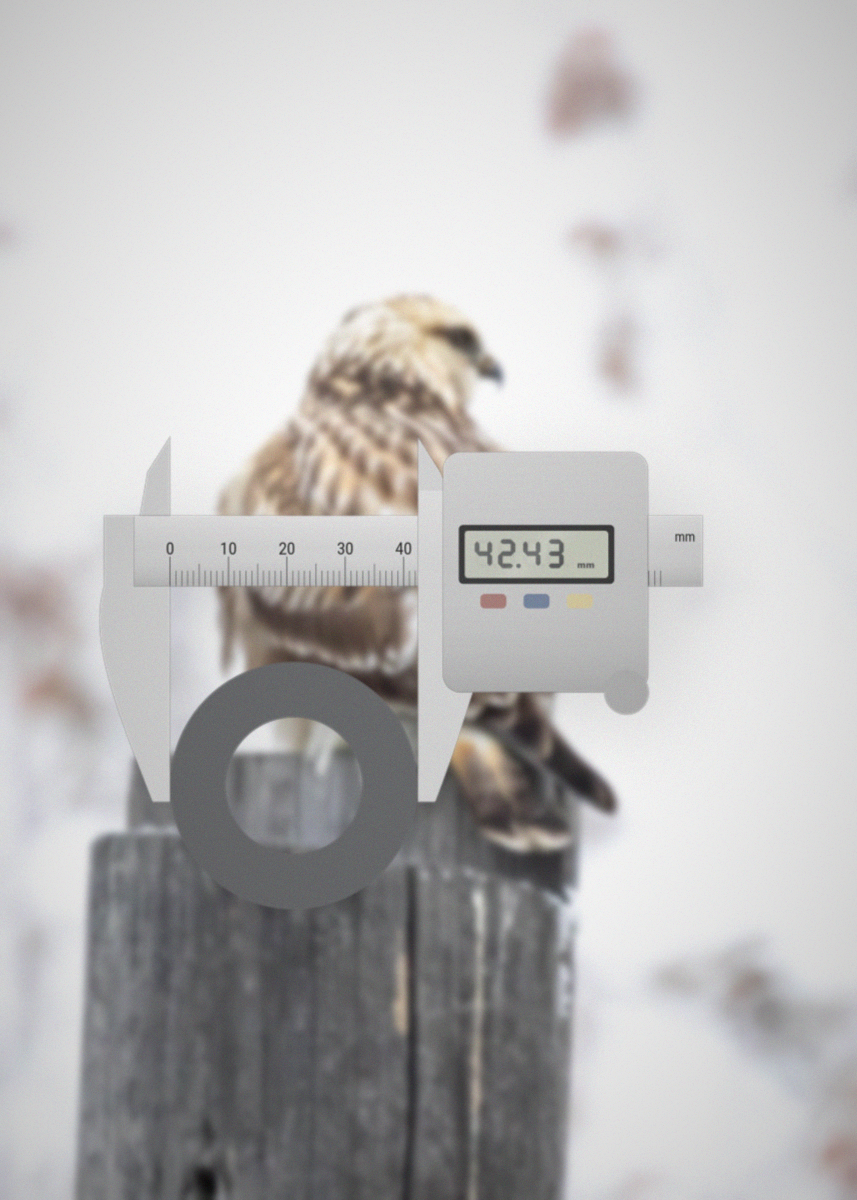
42.43 mm
